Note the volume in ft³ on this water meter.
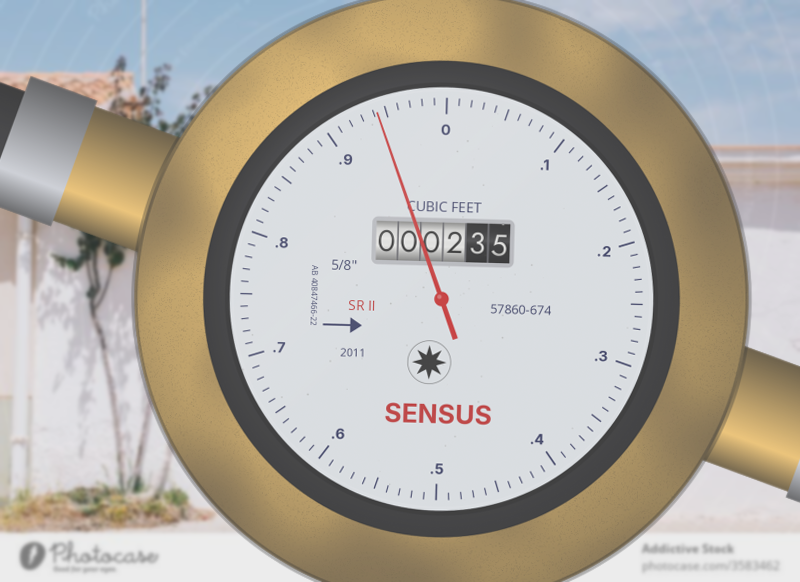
234.94 ft³
